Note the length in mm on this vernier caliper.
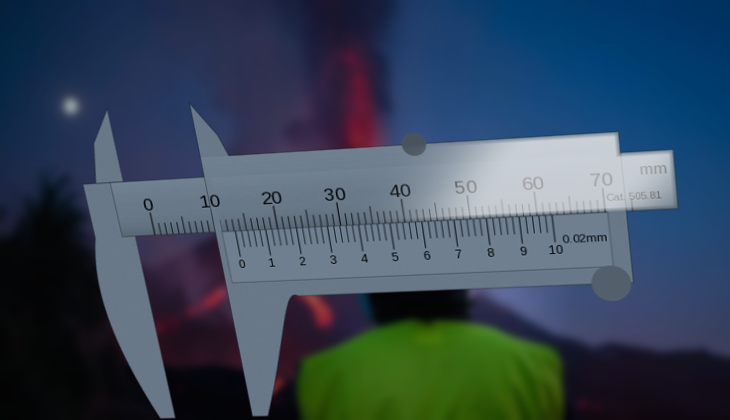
13.2 mm
